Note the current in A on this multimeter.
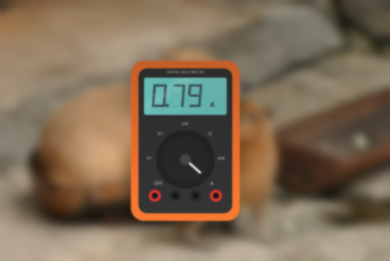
0.79 A
